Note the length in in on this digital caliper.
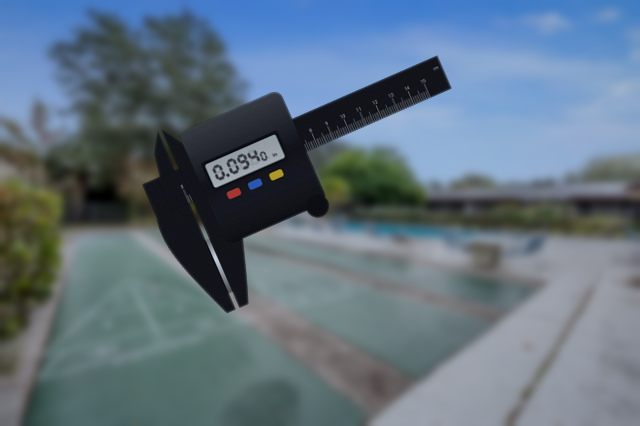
0.0940 in
